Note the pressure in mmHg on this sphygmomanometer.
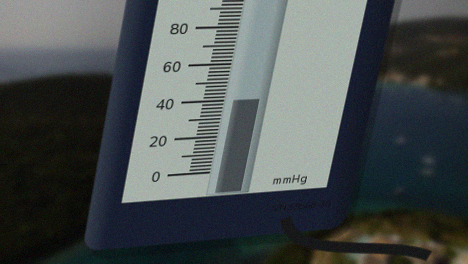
40 mmHg
